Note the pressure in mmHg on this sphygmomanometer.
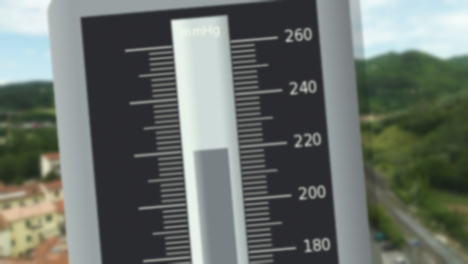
220 mmHg
